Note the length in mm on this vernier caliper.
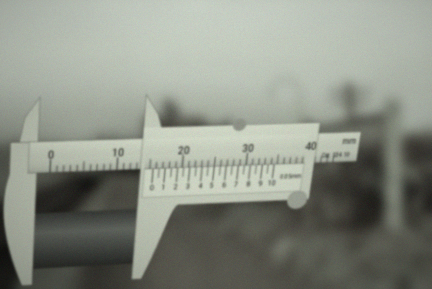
15.5 mm
